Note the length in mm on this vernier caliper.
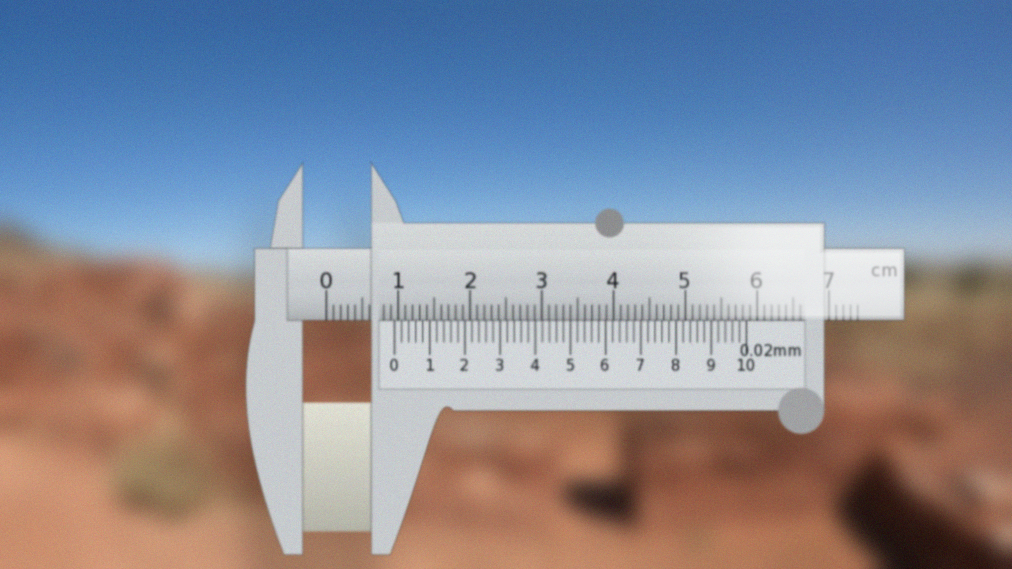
9.5 mm
